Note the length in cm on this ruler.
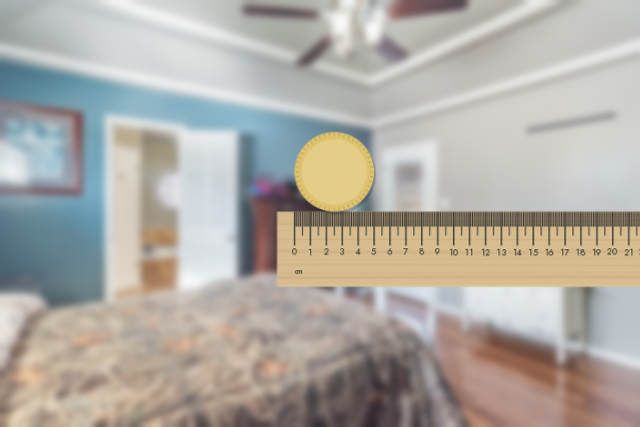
5 cm
